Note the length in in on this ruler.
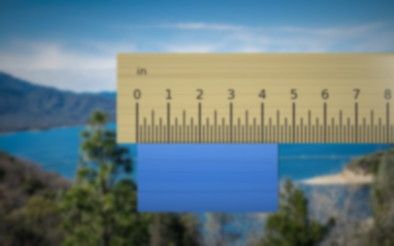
4.5 in
